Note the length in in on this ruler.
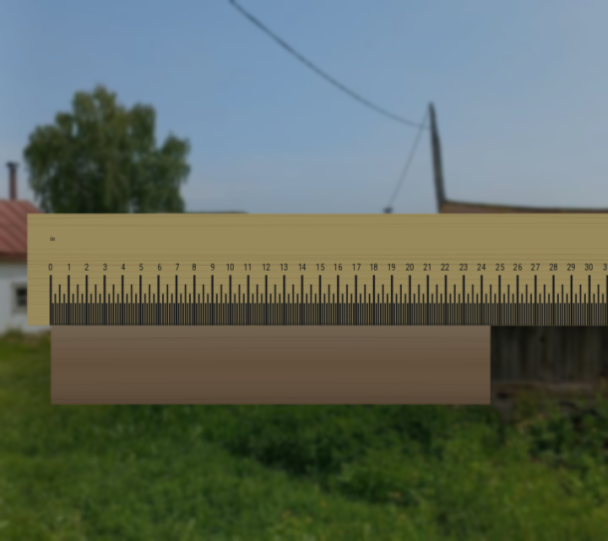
24.5 in
